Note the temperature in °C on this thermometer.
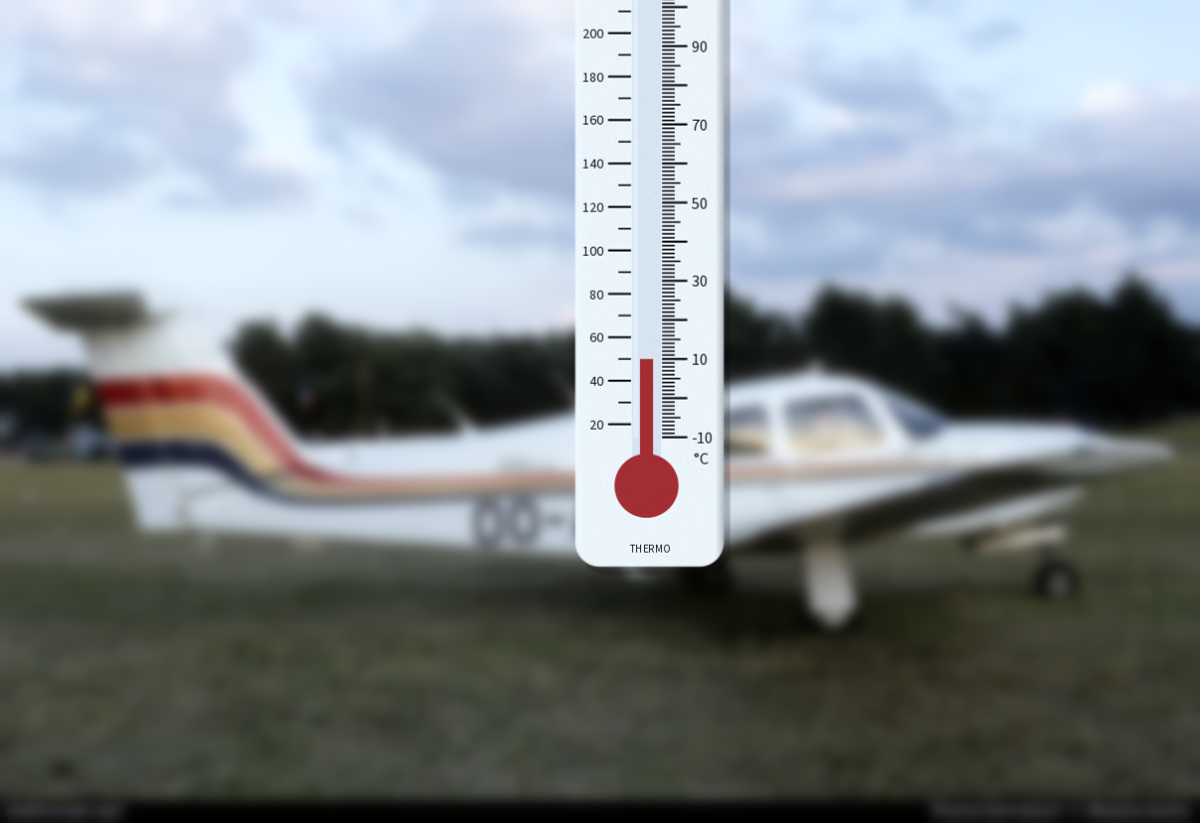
10 °C
